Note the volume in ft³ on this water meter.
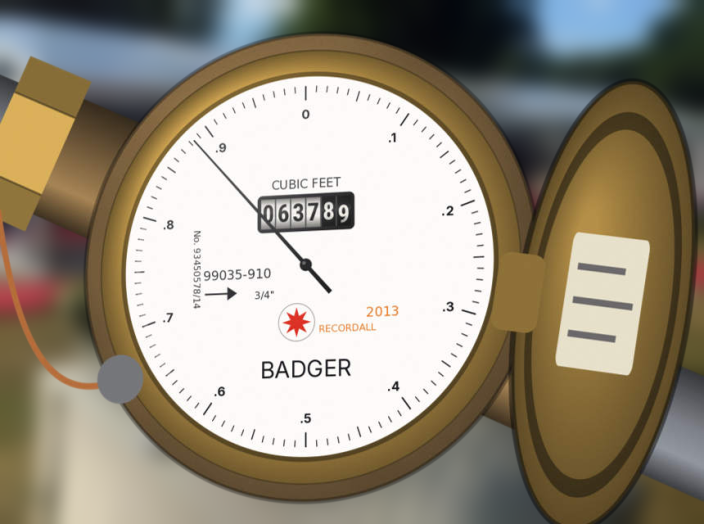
63788.88 ft³
